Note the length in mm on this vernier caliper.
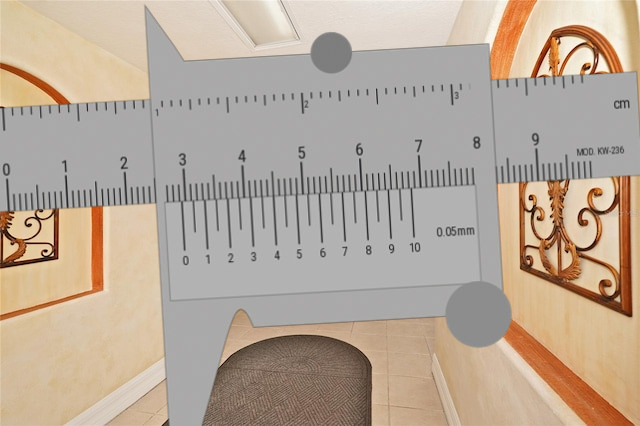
29.4 mm
